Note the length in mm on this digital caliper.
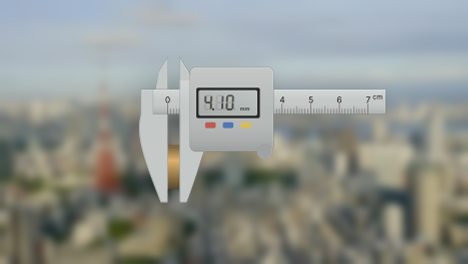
4.10 mm
